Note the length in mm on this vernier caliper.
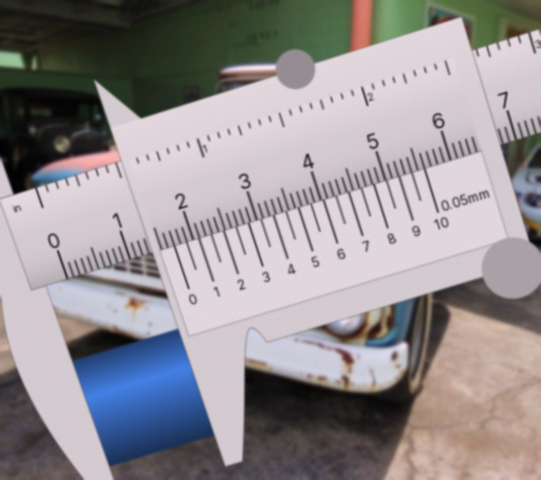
17.0 mm
